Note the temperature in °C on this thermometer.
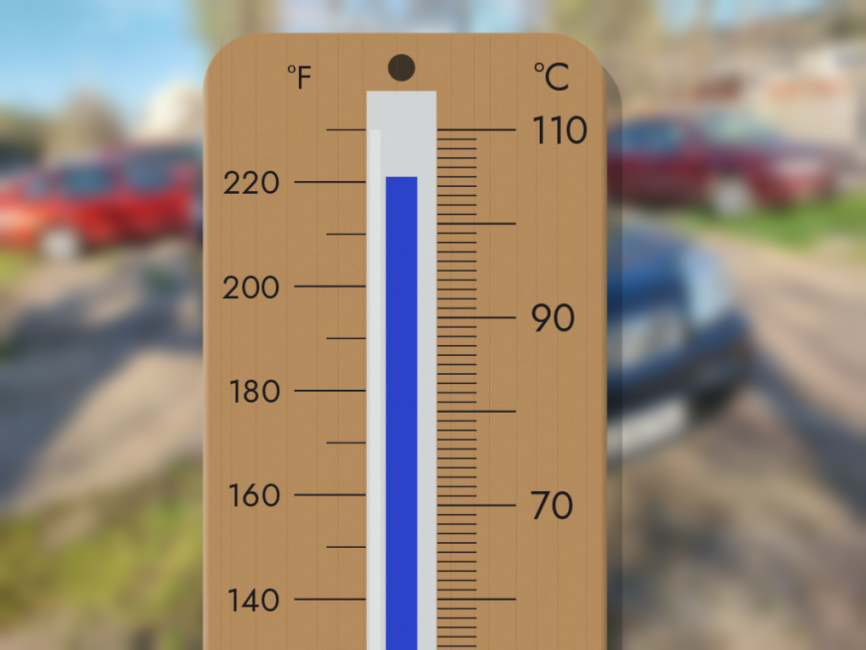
105 °C
